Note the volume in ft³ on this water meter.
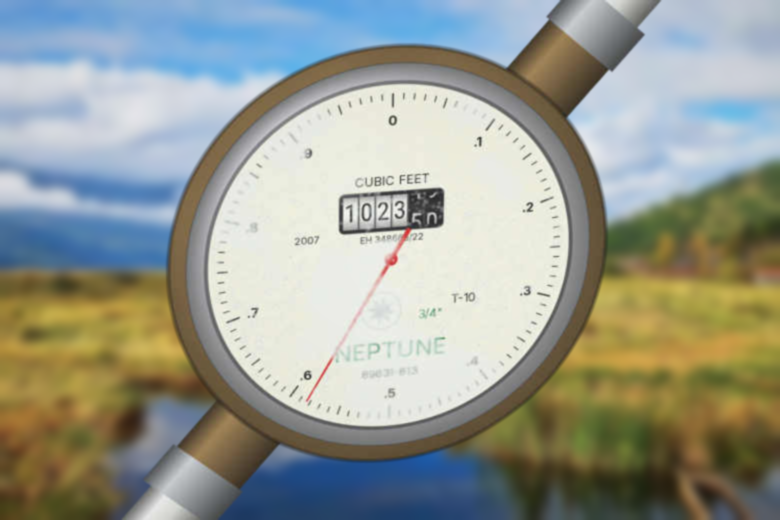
102349.58 ft³
